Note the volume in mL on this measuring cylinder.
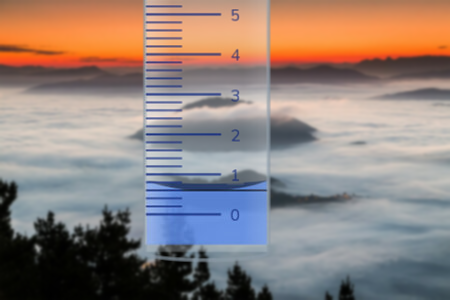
0.6 mL
